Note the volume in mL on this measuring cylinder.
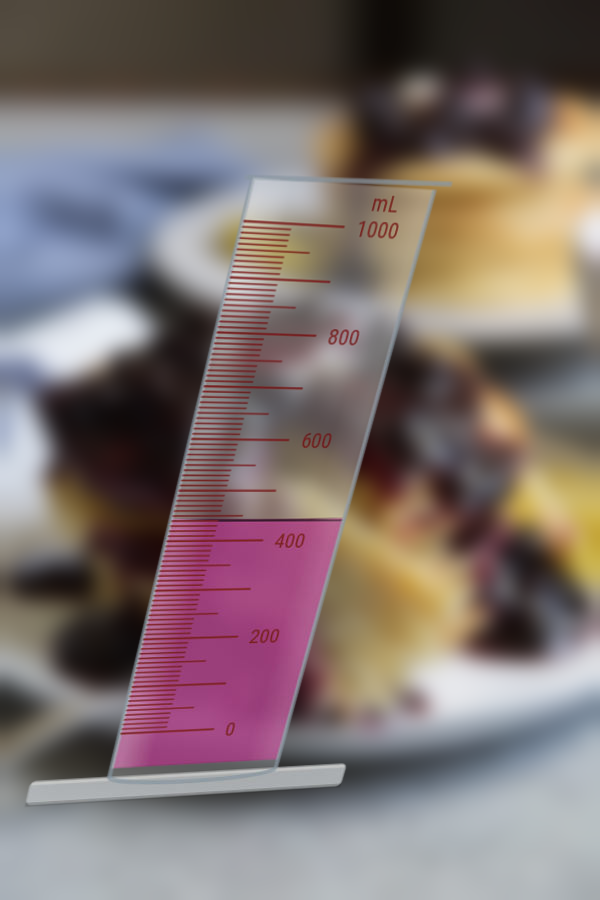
440 mL
